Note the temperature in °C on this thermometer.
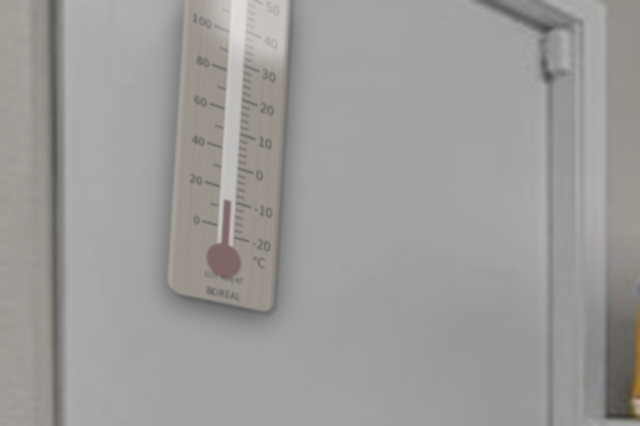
-10 °C
